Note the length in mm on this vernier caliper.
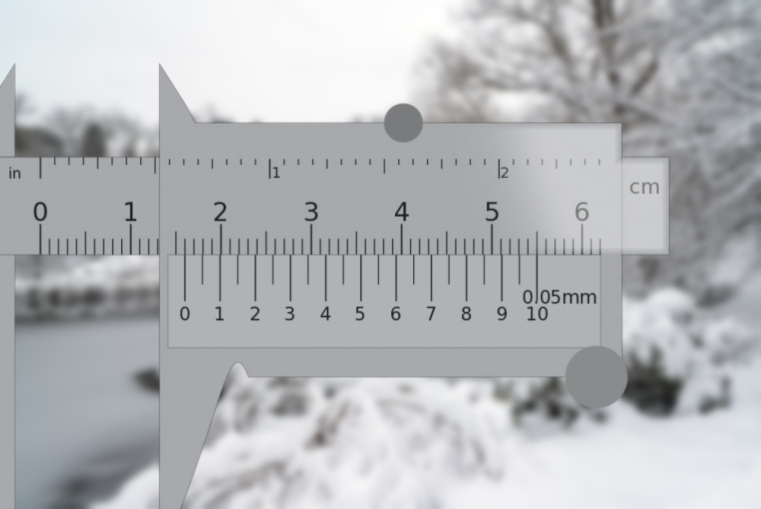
16.0 mm
